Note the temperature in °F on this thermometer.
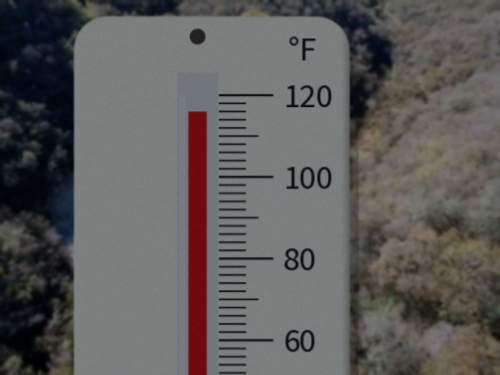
116 °F
